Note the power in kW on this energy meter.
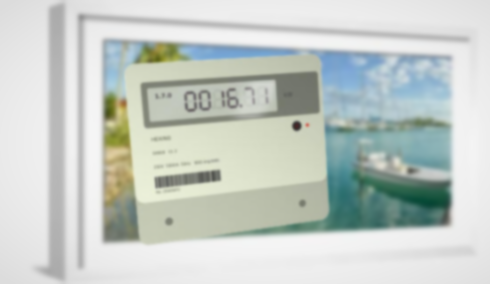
16.71 kW
